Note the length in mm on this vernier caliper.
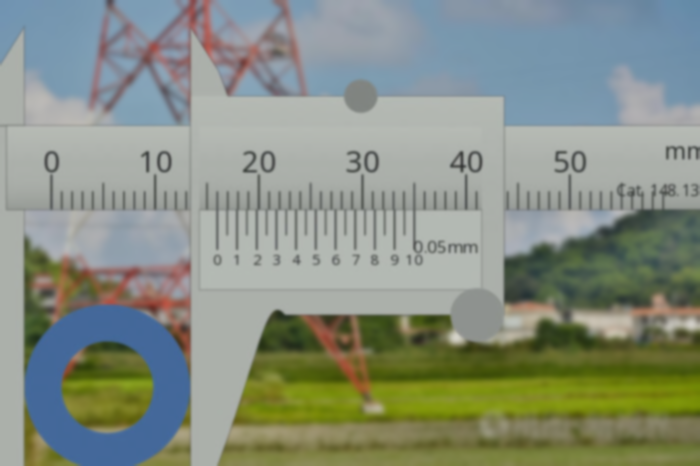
16.0 mm
